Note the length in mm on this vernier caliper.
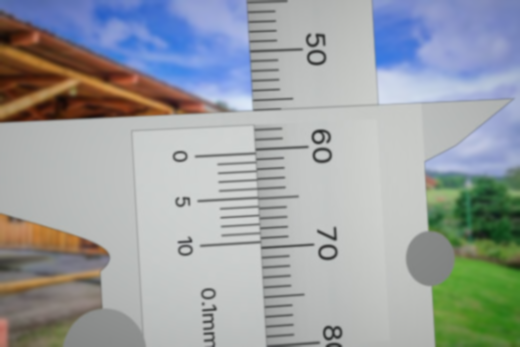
60.4 mm
